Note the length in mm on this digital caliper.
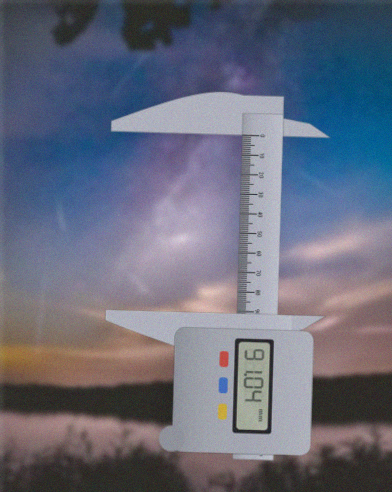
91.04 mm
